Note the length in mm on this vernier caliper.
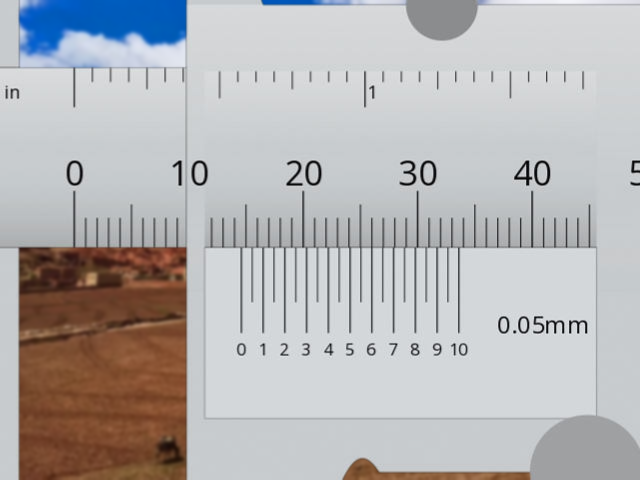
14.6 mm
